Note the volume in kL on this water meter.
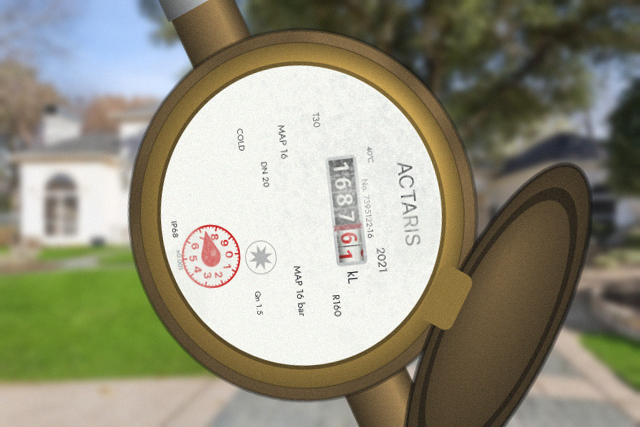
1687.607 kL
